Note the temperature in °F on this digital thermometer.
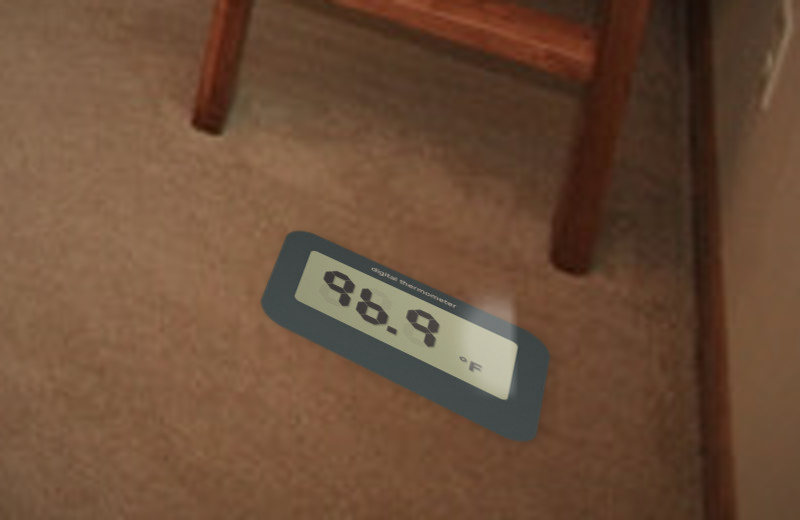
96.9 °F
